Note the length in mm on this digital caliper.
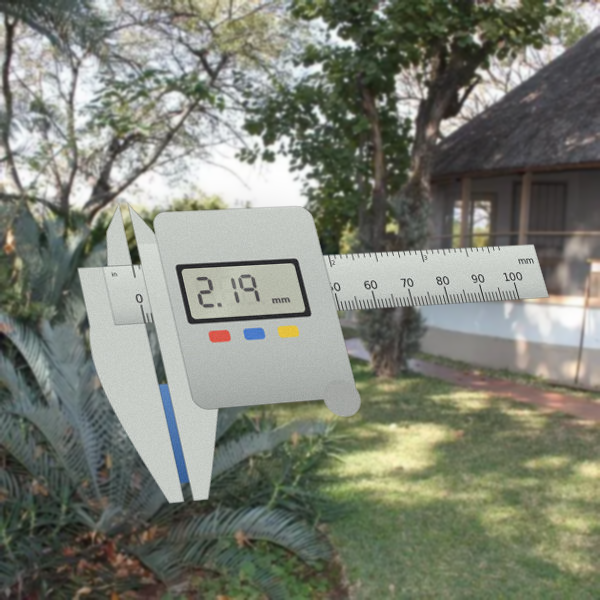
2.19 mm
